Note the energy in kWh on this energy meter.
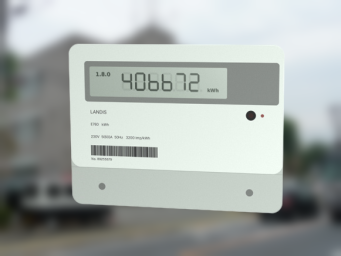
406672 kWh
